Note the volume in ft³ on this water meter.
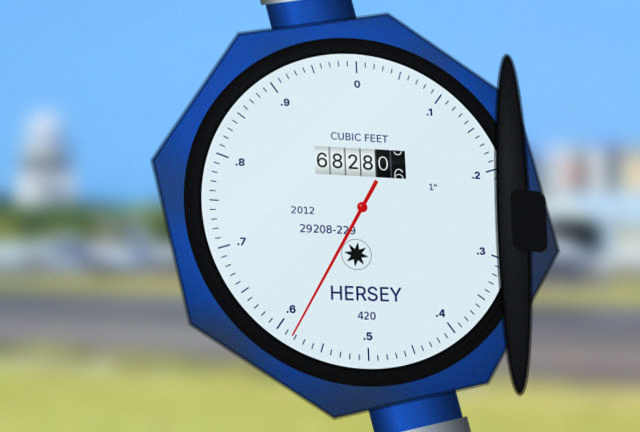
682805.58 ft³
